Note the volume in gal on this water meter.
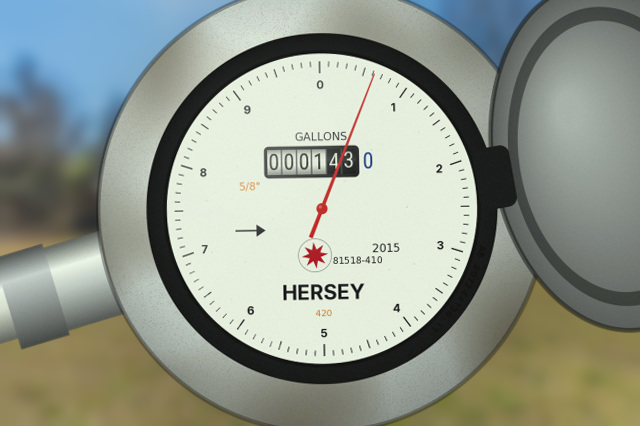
1430.6 gal
